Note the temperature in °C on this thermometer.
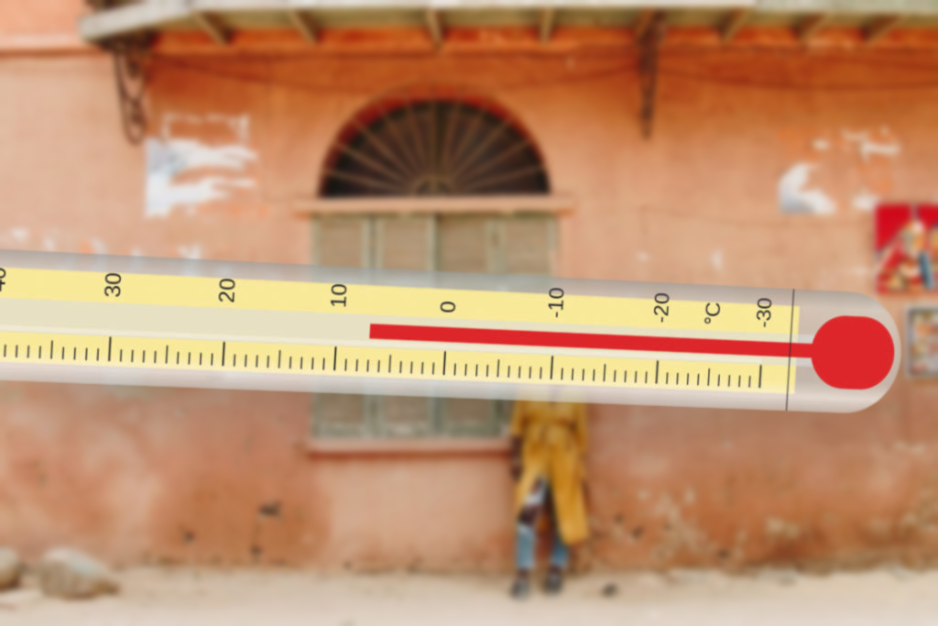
7 °C
